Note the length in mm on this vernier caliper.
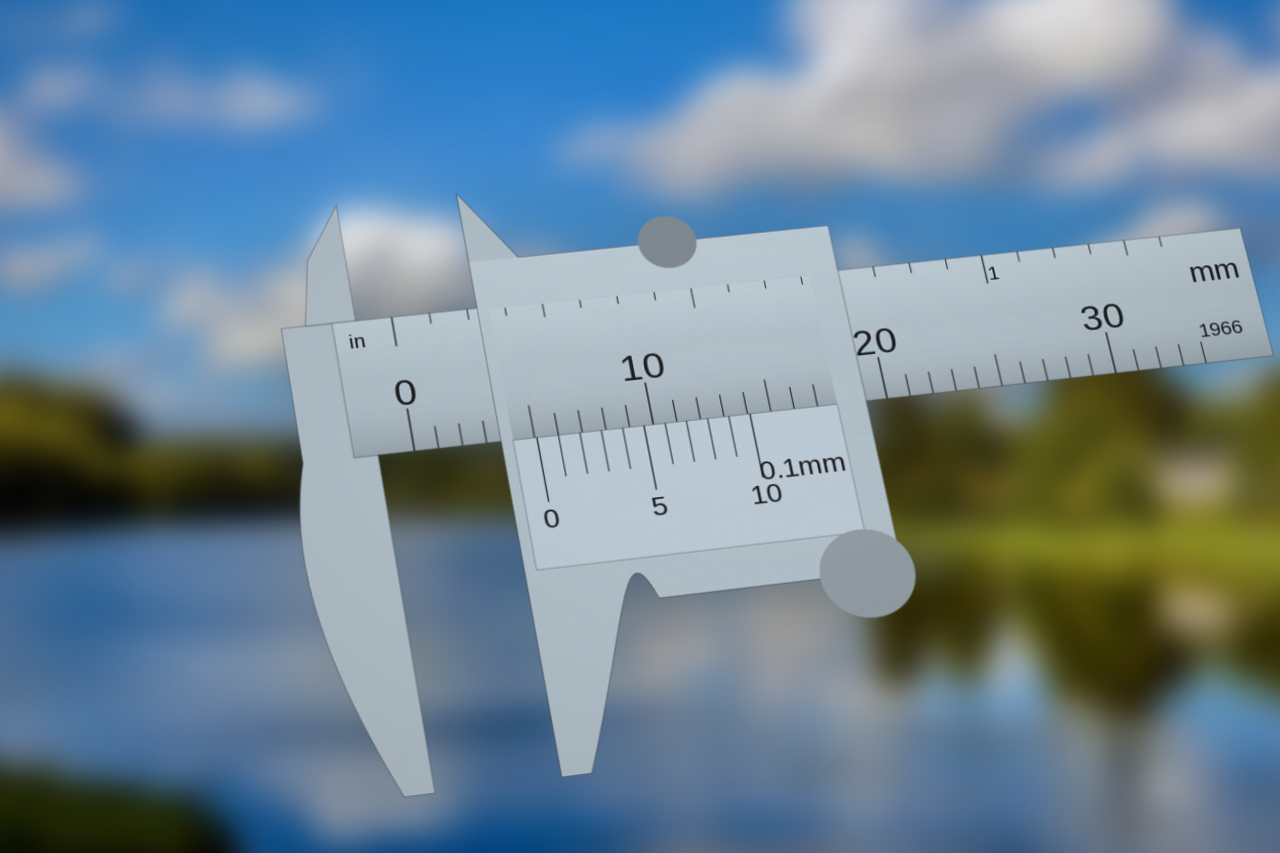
5.1 mm
